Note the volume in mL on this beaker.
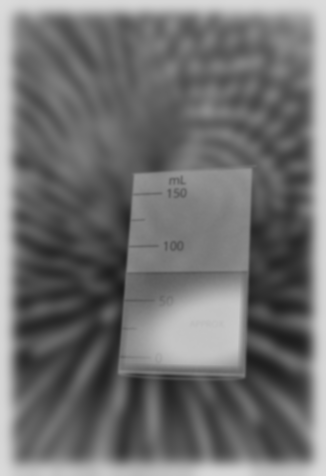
75 mL
